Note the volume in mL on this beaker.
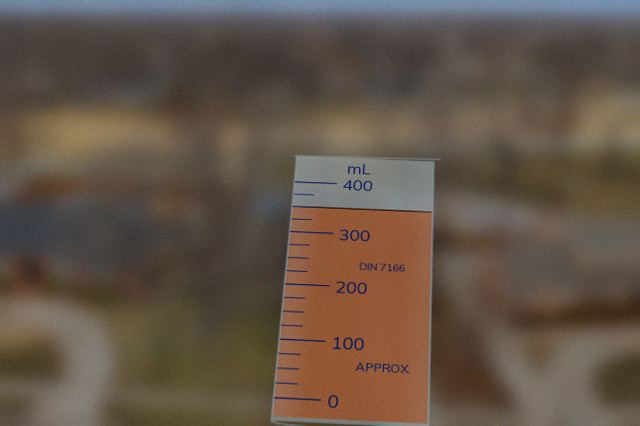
350 mL
